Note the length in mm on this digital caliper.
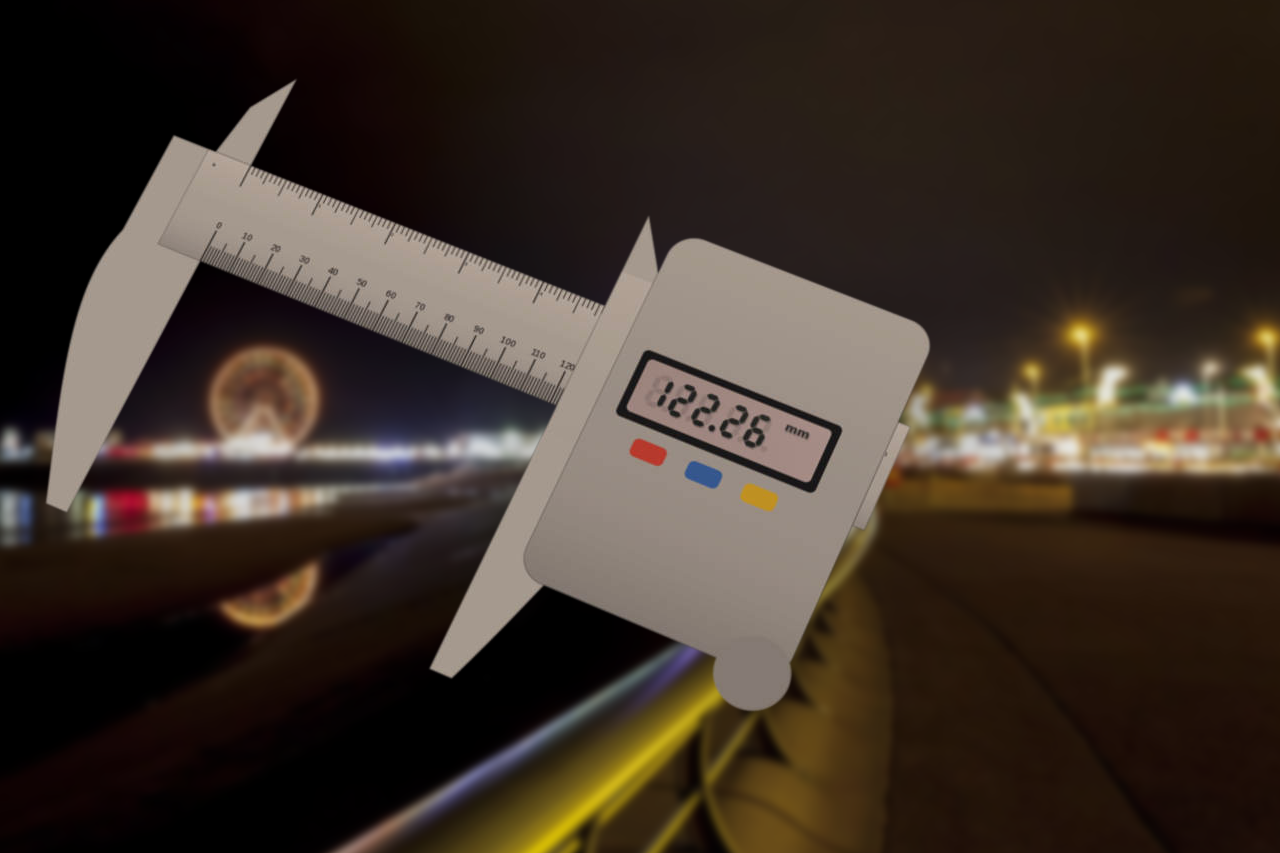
122.26 mm
